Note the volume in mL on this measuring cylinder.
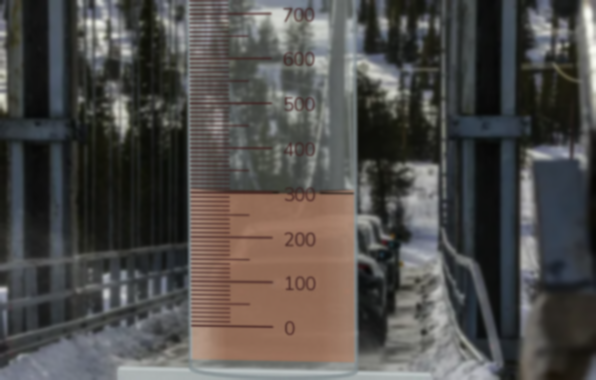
300 mL
